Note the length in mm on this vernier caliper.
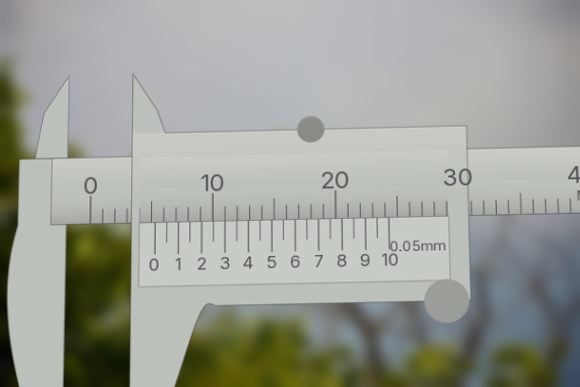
5.3 mm
